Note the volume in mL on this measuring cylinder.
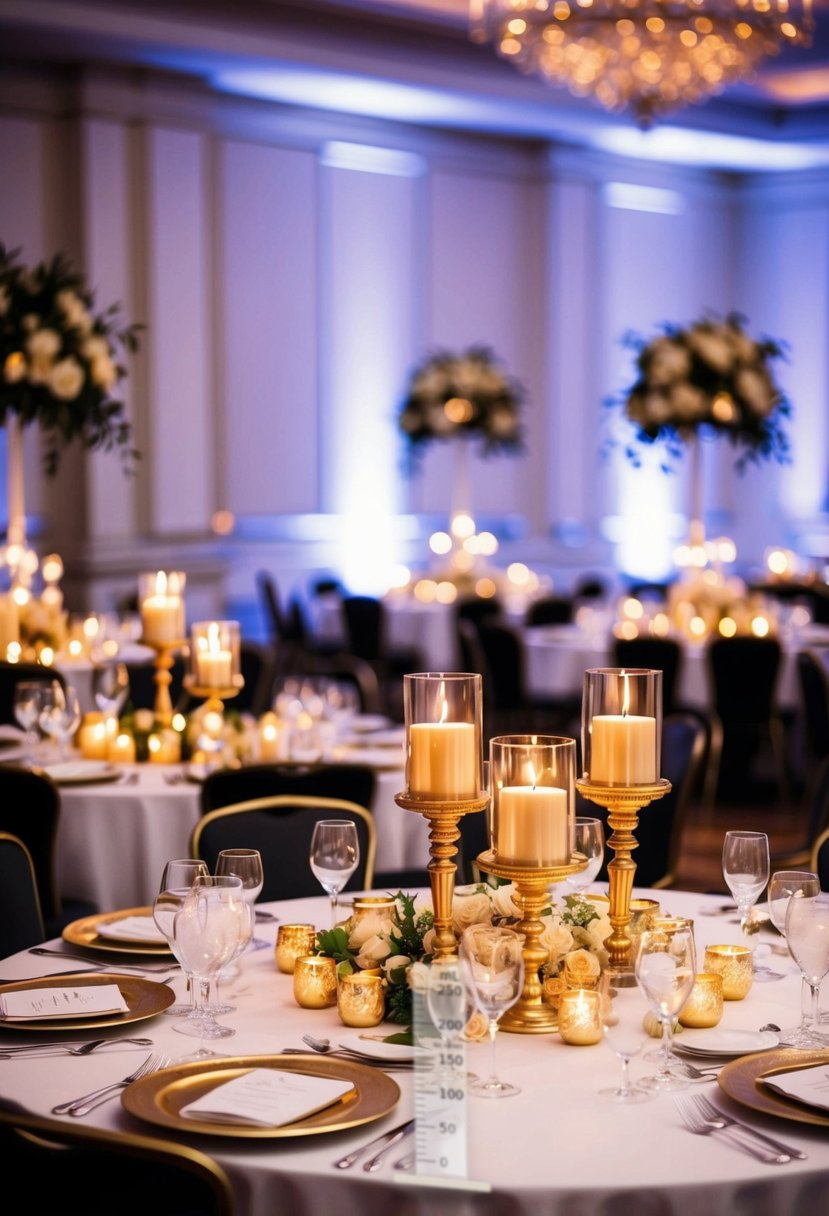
100 mL
